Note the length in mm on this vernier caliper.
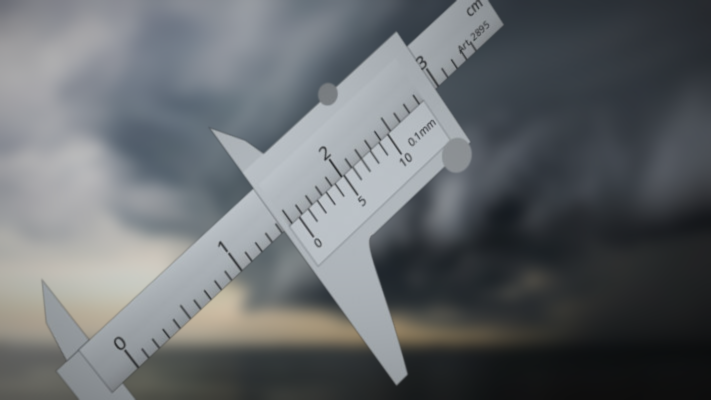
15.7 mm
